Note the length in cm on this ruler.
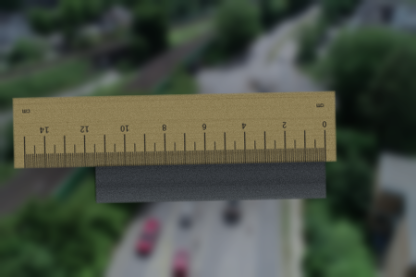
11.5 cm
